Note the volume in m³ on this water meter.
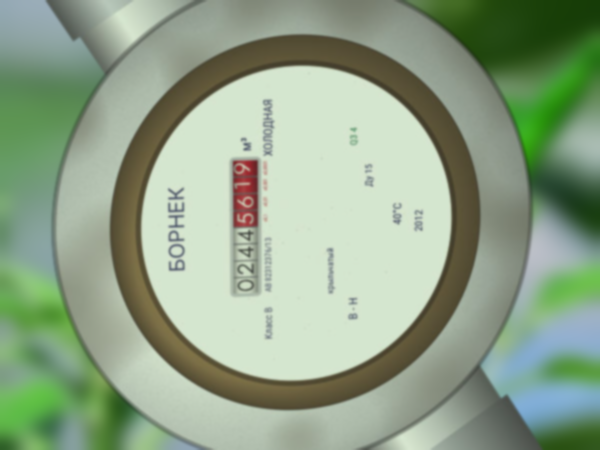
244.5619 m³
